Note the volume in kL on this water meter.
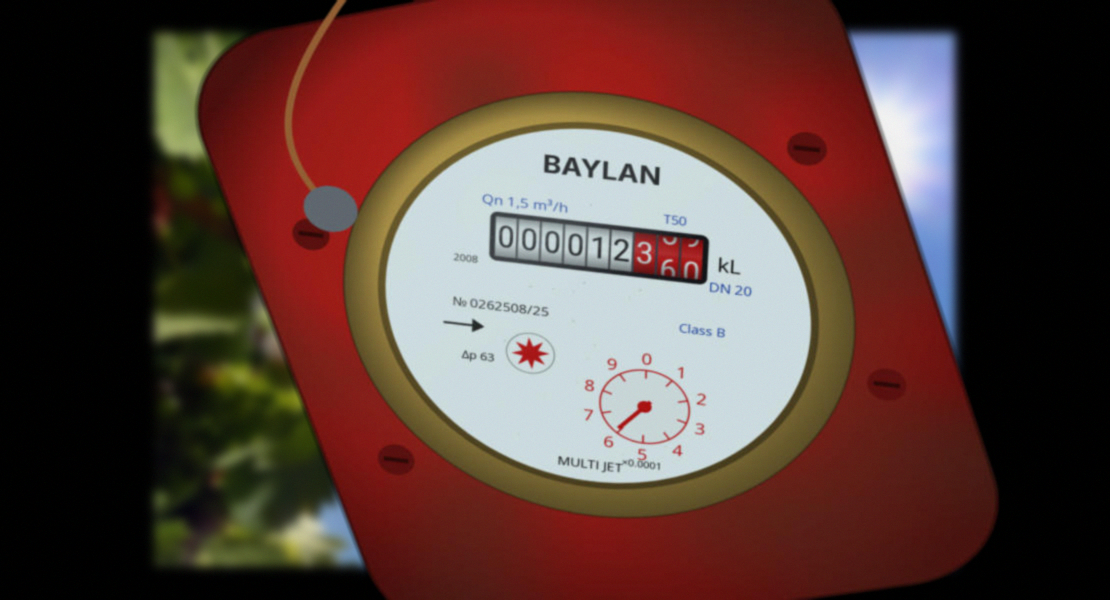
12.3596 kL
